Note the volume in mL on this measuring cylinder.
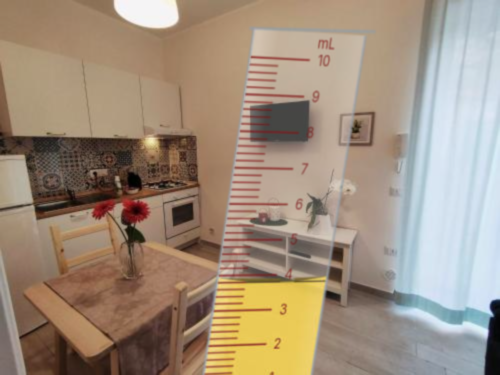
3.8 mL
